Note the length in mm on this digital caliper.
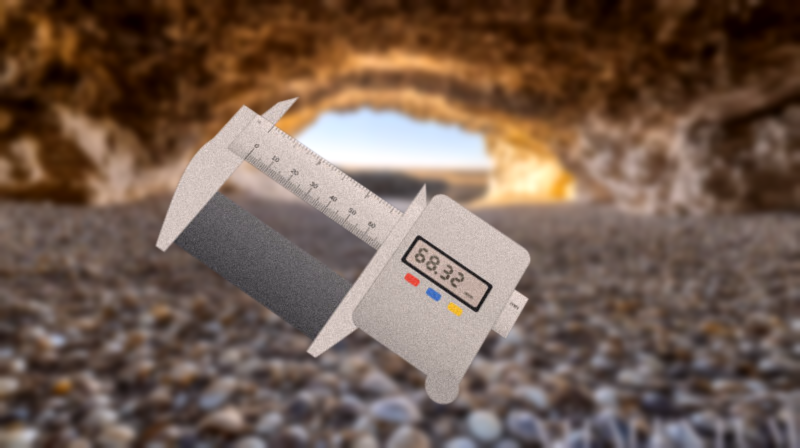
68.32 mm
